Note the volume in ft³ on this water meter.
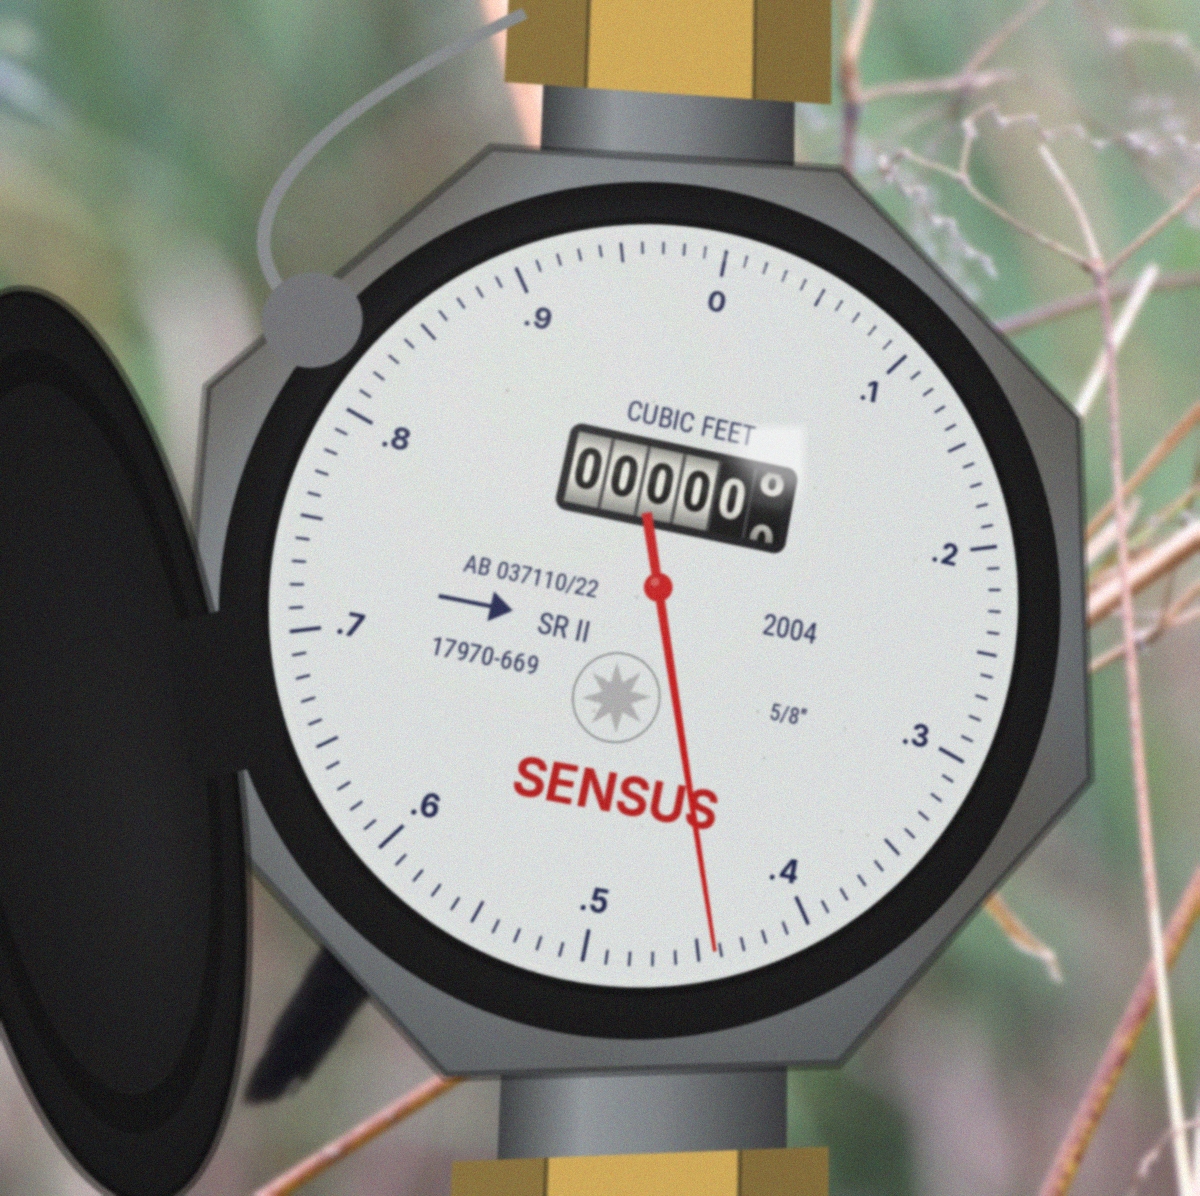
8.44 ft³
